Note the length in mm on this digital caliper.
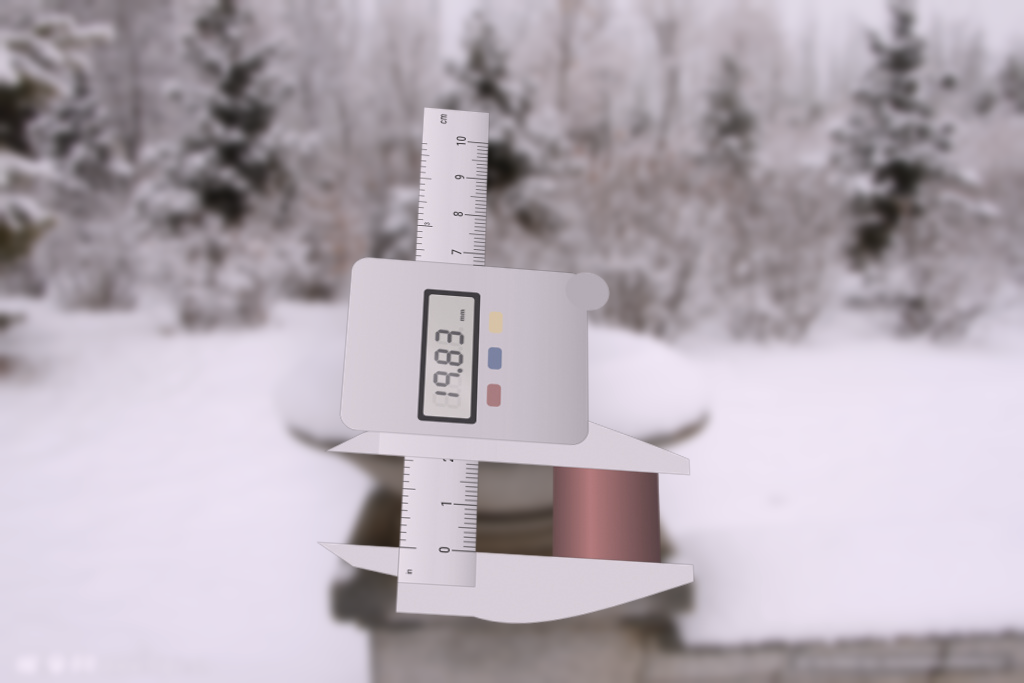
19.83 mm
